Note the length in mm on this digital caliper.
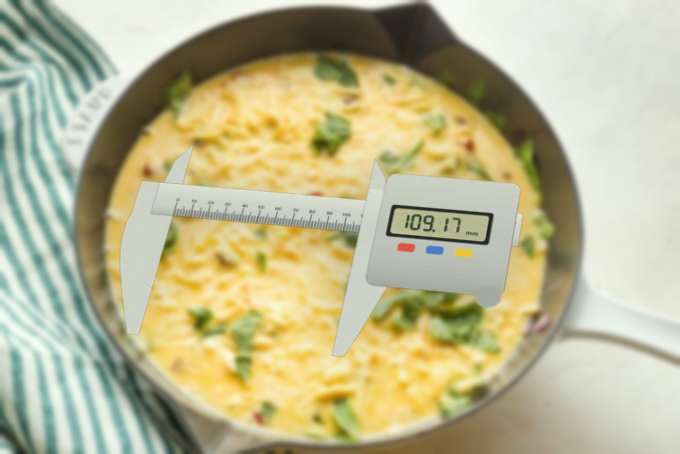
109.17 mm
